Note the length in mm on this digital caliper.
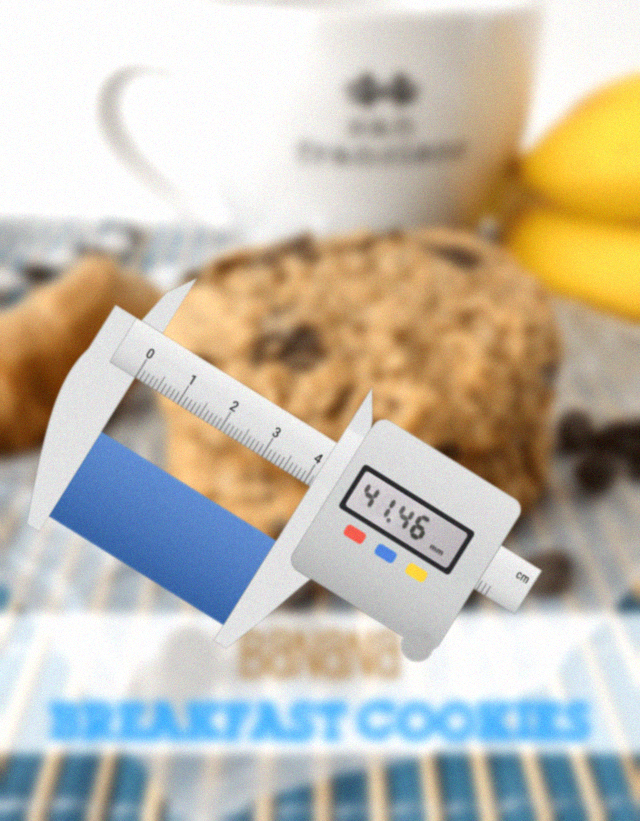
41.46 mm
